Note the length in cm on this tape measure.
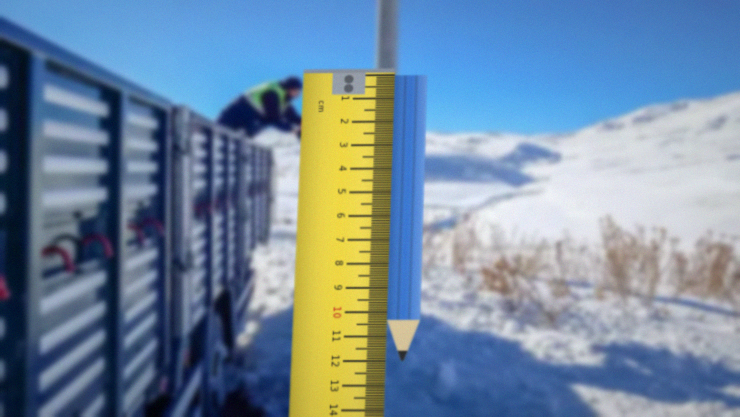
12 cm
